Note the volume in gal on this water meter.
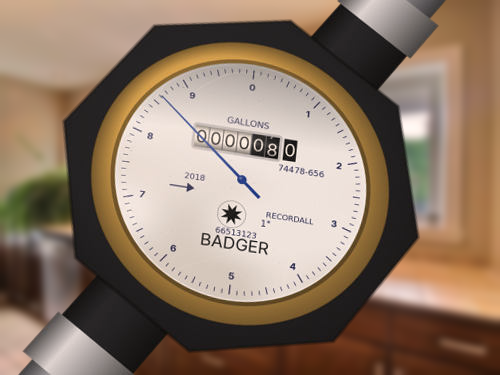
78.6 gal
